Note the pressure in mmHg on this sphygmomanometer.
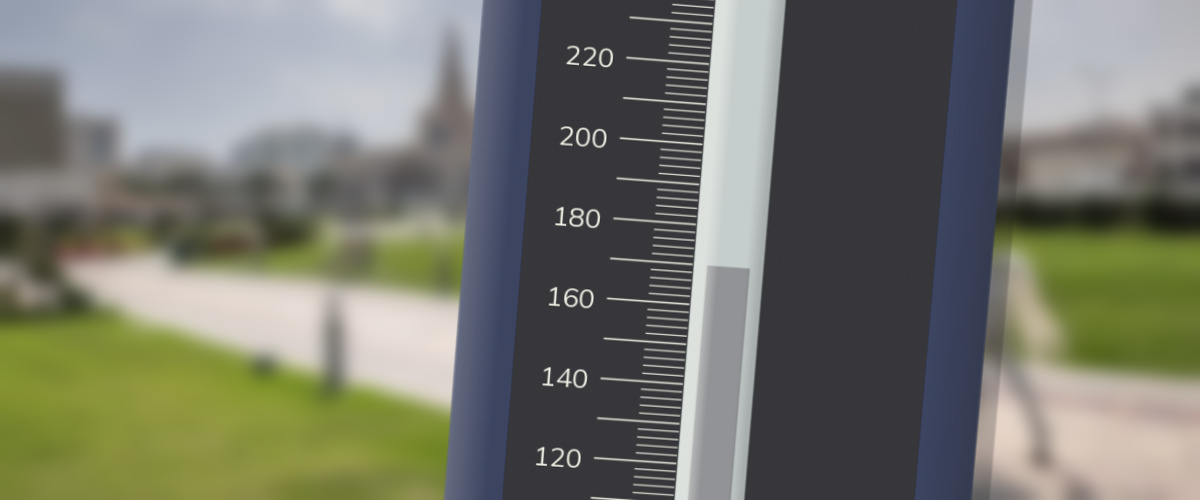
170 mmHg
